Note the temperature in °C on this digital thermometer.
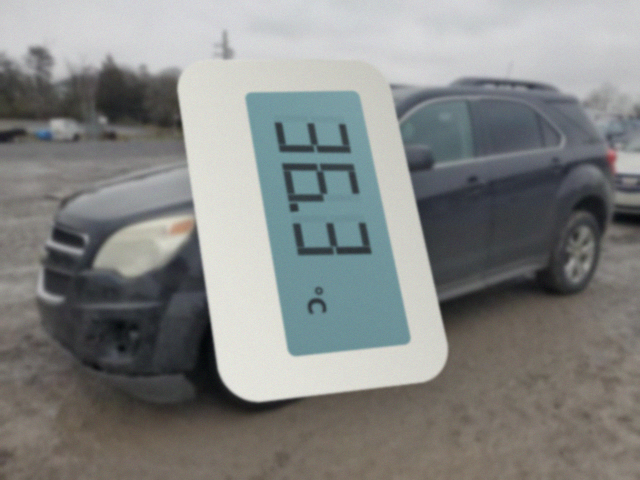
36.3 °C
